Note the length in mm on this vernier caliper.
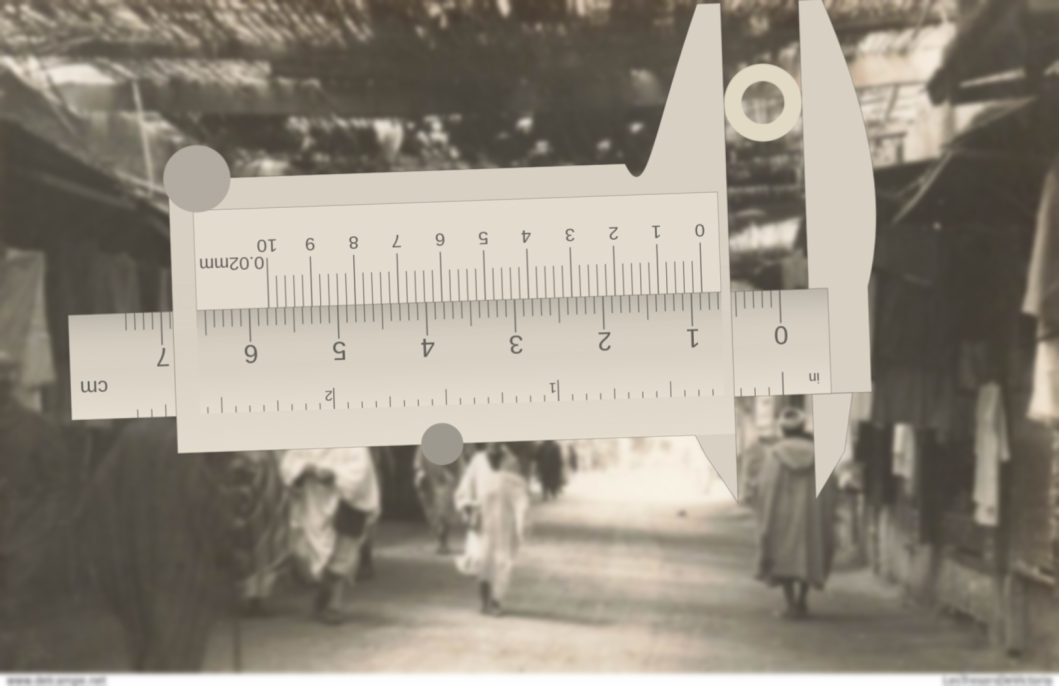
8.8 mm
